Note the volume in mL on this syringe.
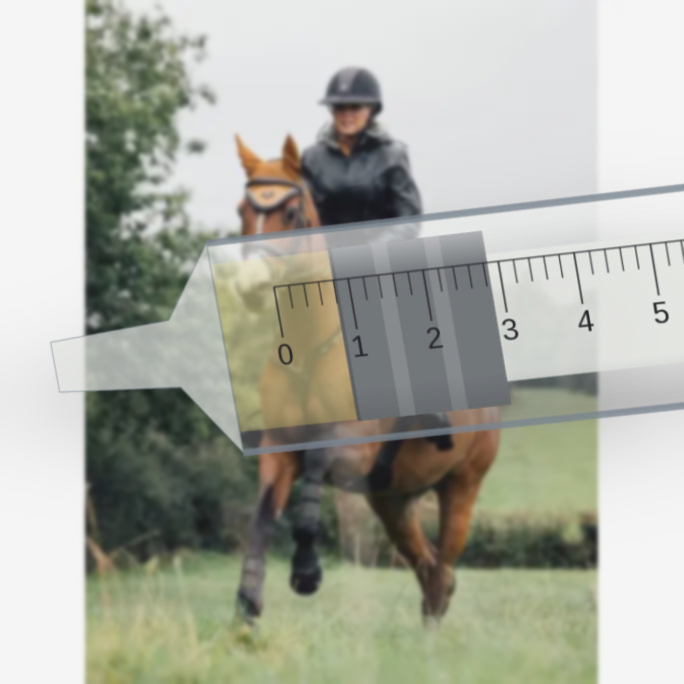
0.8 mL
